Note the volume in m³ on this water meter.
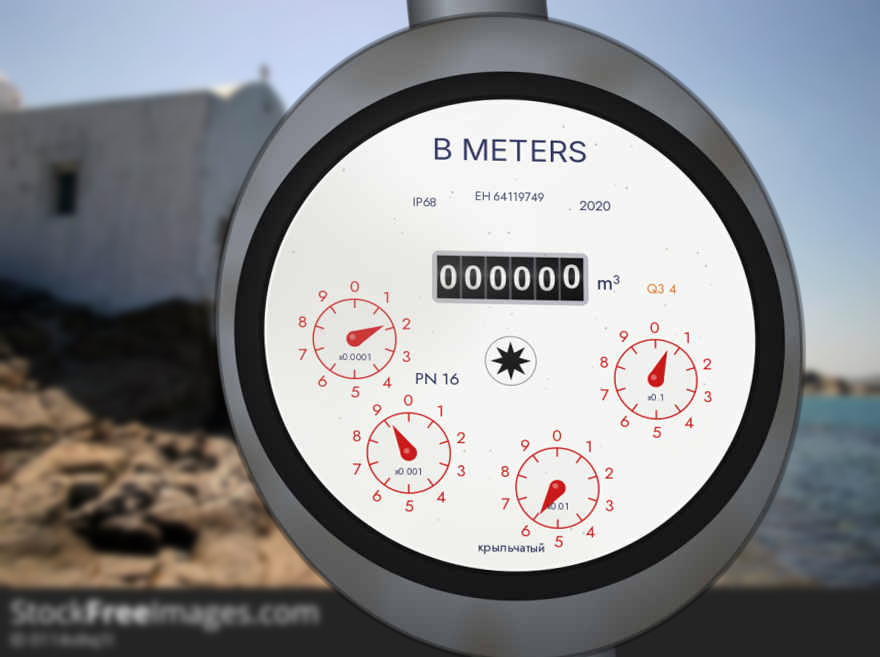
0.0591 m³
